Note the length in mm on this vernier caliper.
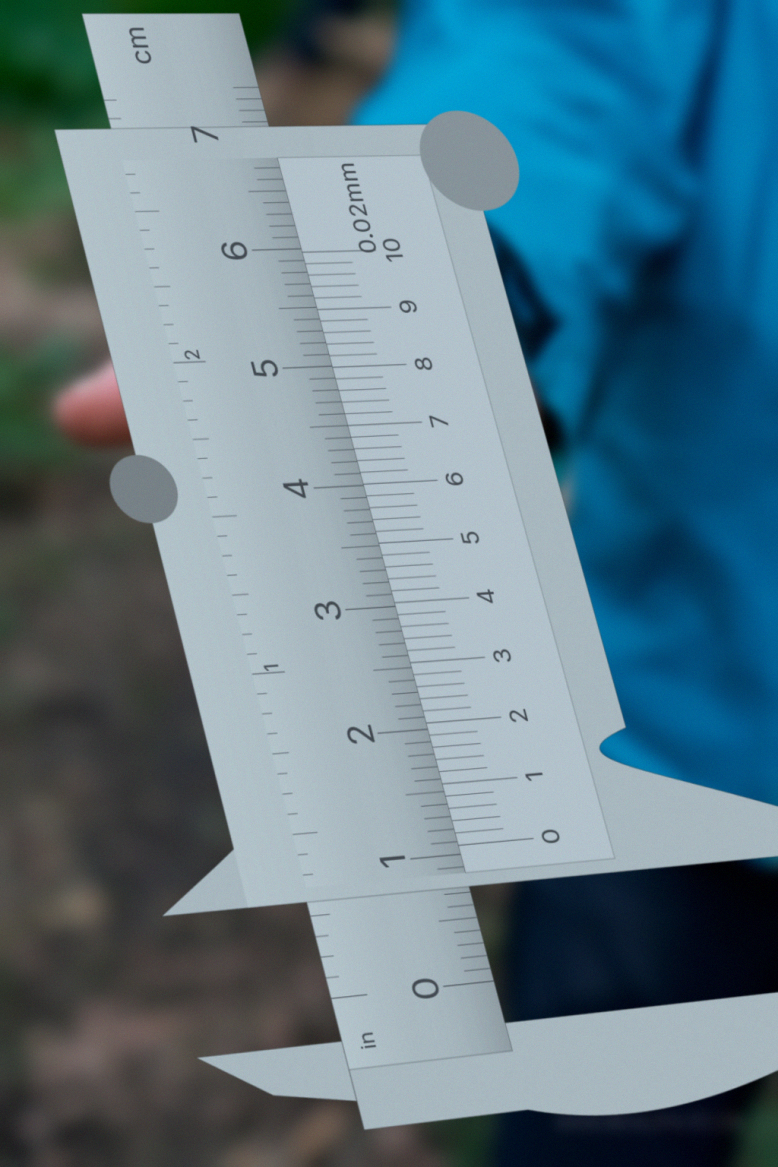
10.7 mm
